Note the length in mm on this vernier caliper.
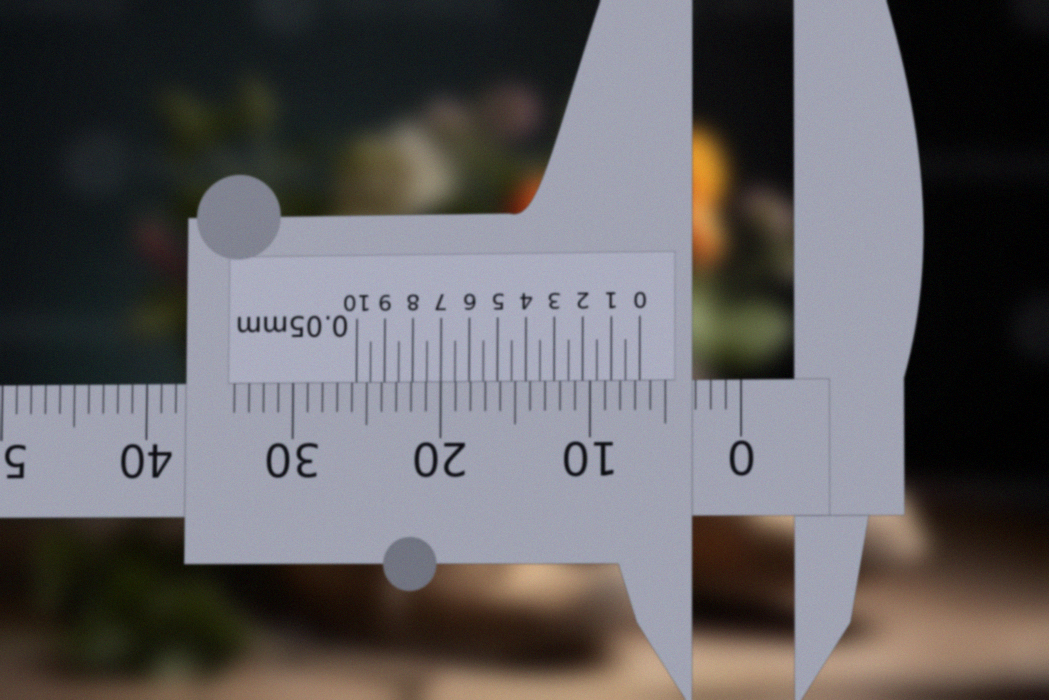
6.7 mm
